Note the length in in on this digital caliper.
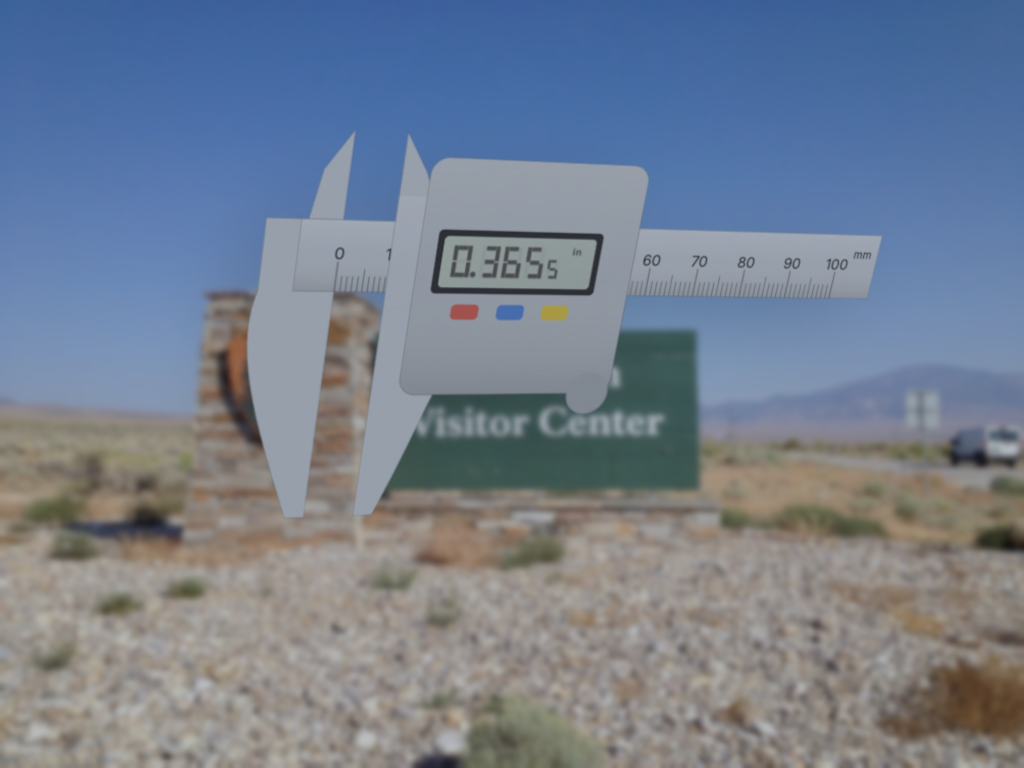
0.3655 in
